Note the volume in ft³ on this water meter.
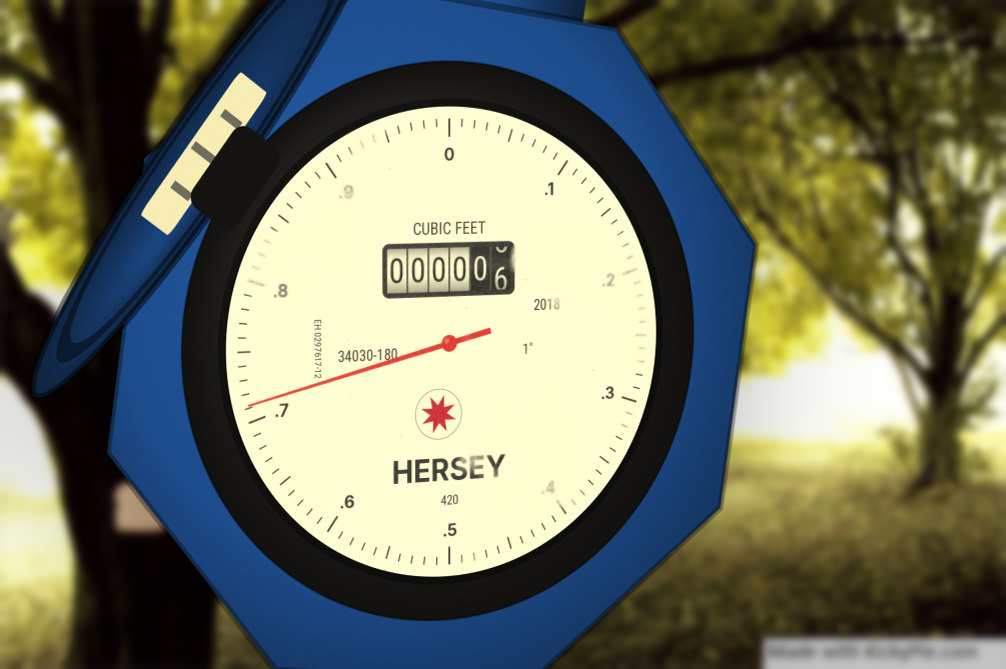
5.71 ft³
